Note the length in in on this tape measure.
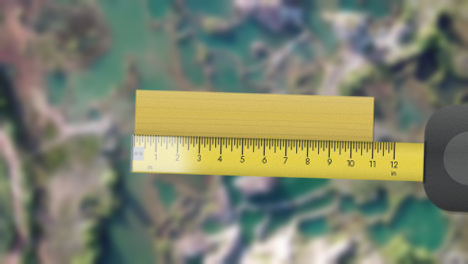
11 in
